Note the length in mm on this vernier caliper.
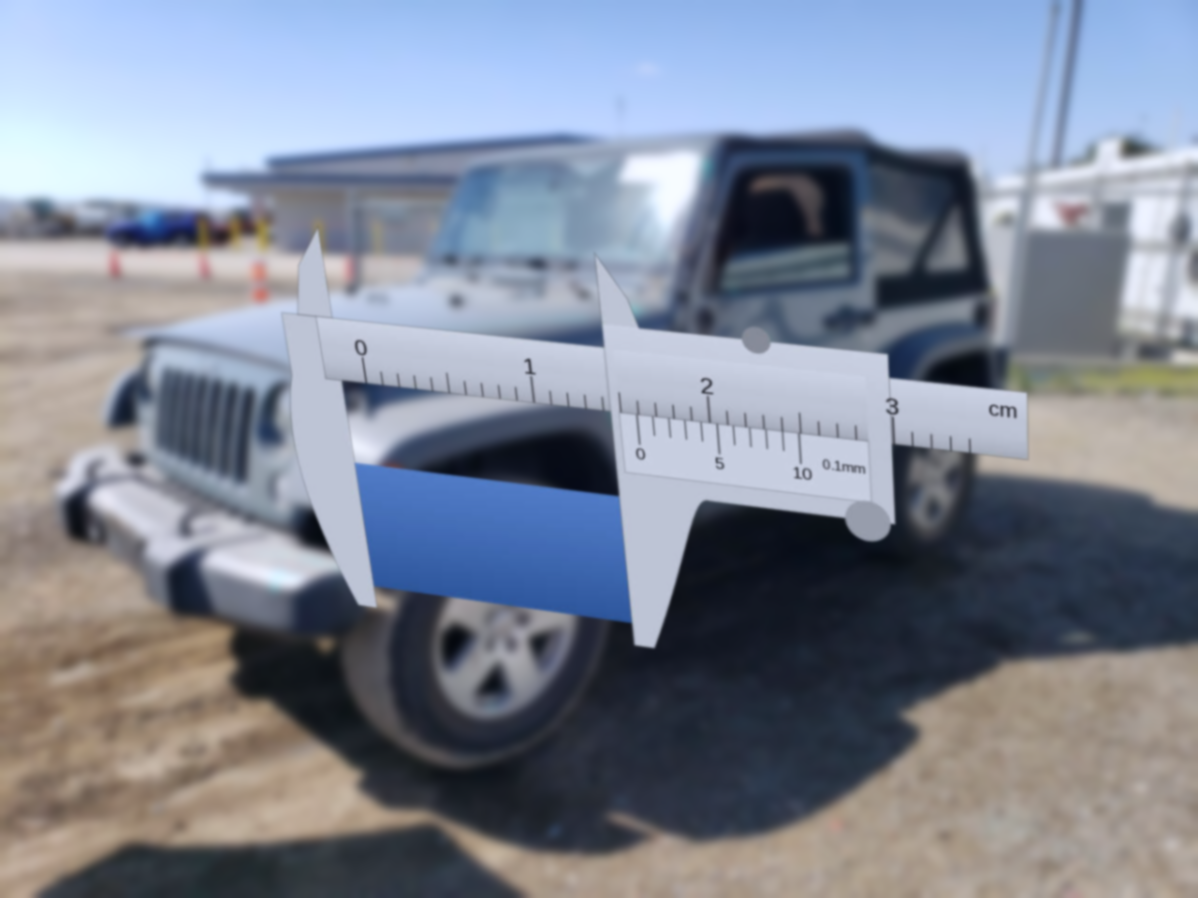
15.9 mm
